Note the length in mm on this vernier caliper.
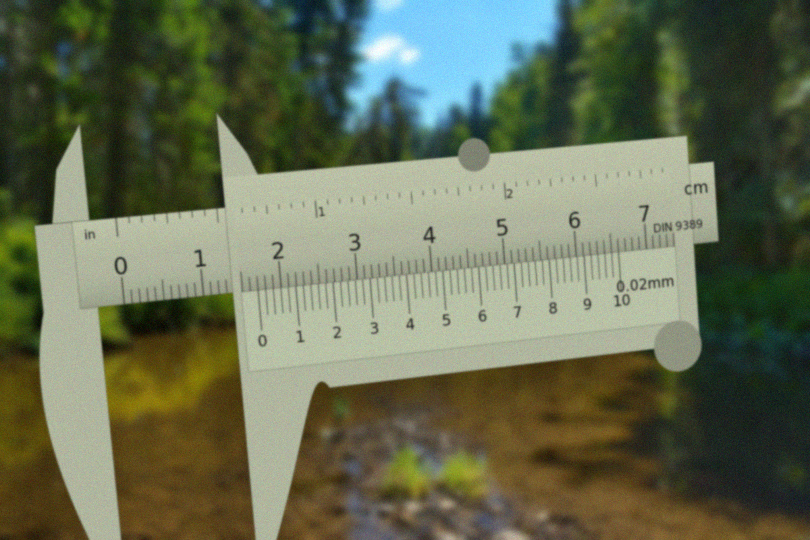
17.0 mm
